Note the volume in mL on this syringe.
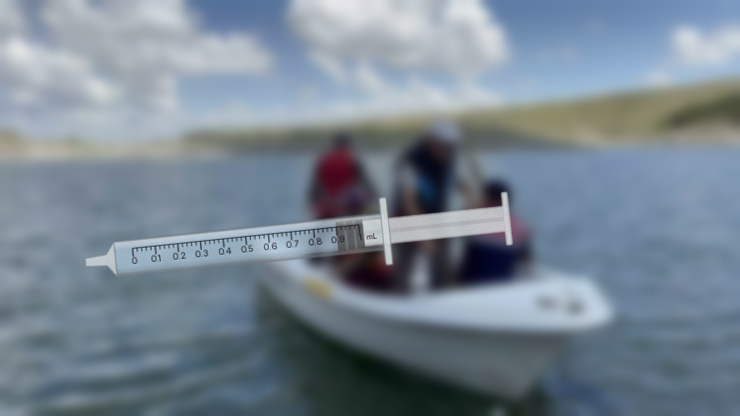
0.9 mL
